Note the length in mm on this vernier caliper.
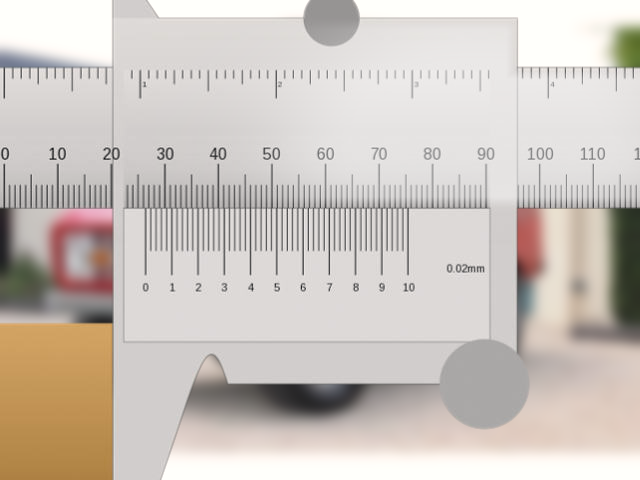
26.4 mm
